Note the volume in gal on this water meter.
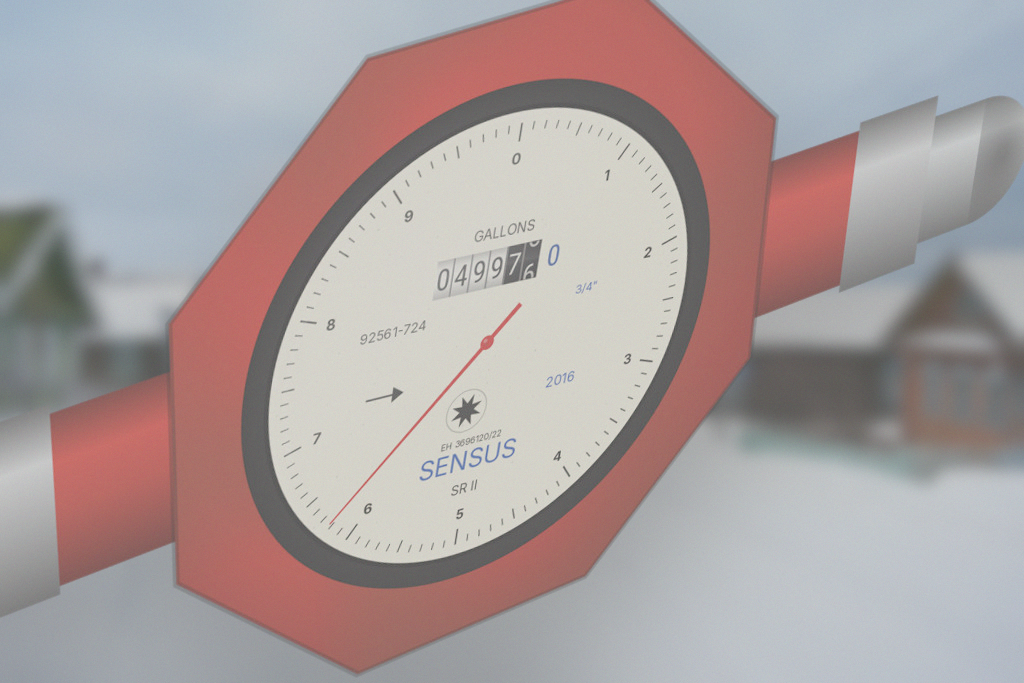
499756.2 gal
